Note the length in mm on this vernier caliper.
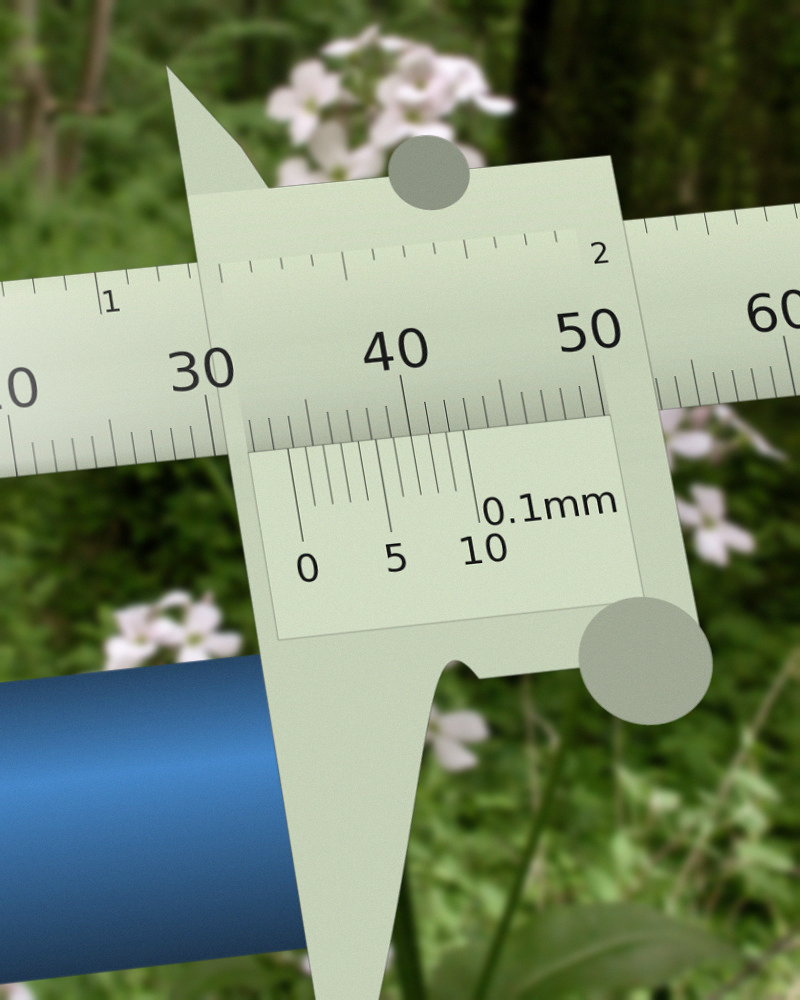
33.7 mm
